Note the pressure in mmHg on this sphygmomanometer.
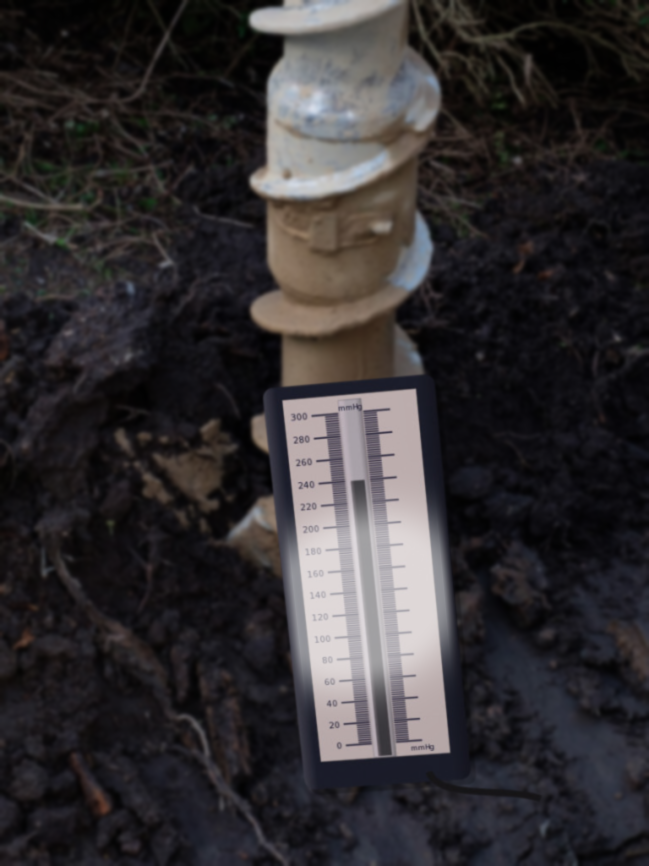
240 mmHg
